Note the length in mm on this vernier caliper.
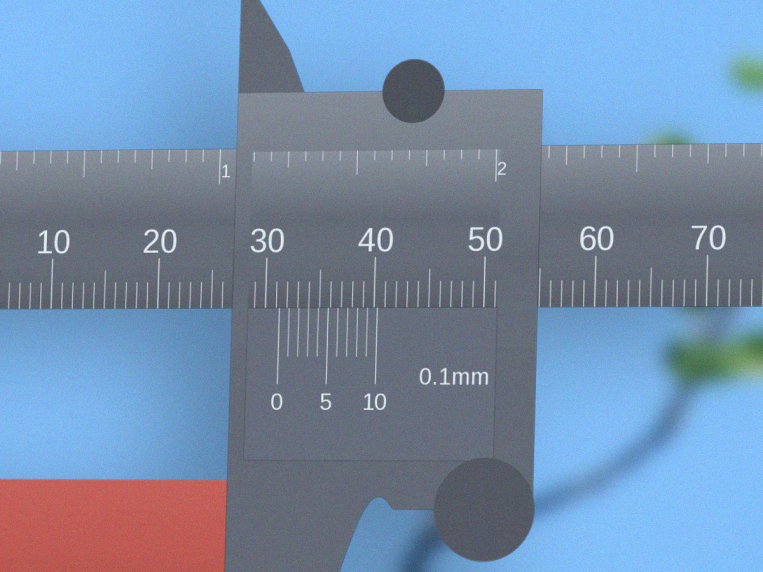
31.3 mm
